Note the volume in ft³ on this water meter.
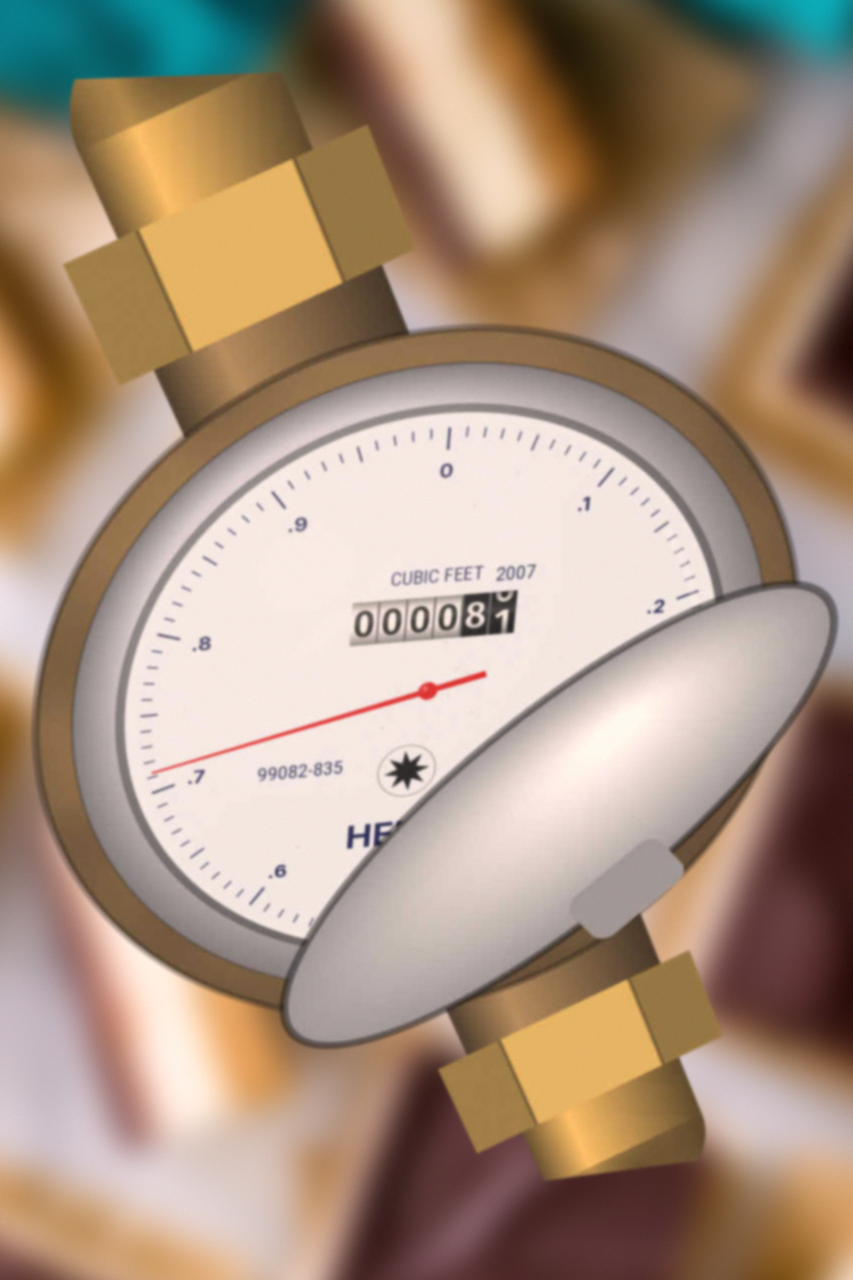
80.71 ft³
